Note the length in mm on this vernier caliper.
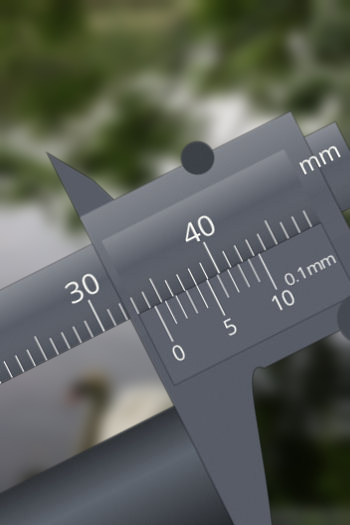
34.4 mm
